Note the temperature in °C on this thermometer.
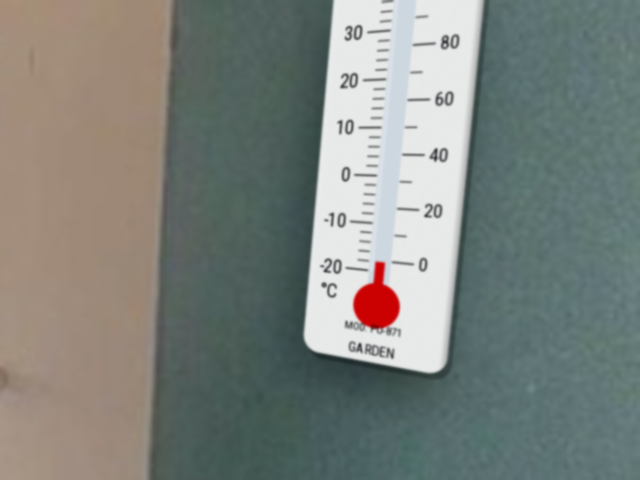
-18 °C
